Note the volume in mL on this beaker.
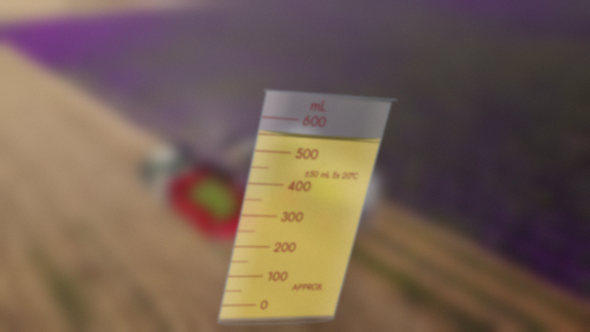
550 mL
